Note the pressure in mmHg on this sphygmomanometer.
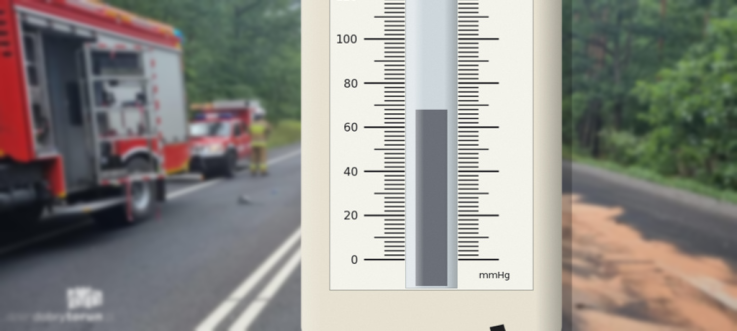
68 mmHg
